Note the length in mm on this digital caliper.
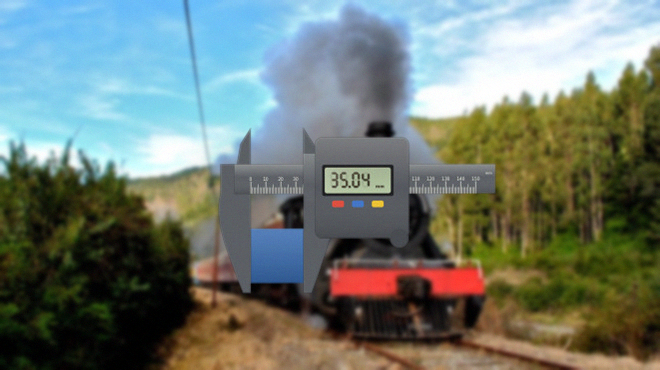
35.04 mm
